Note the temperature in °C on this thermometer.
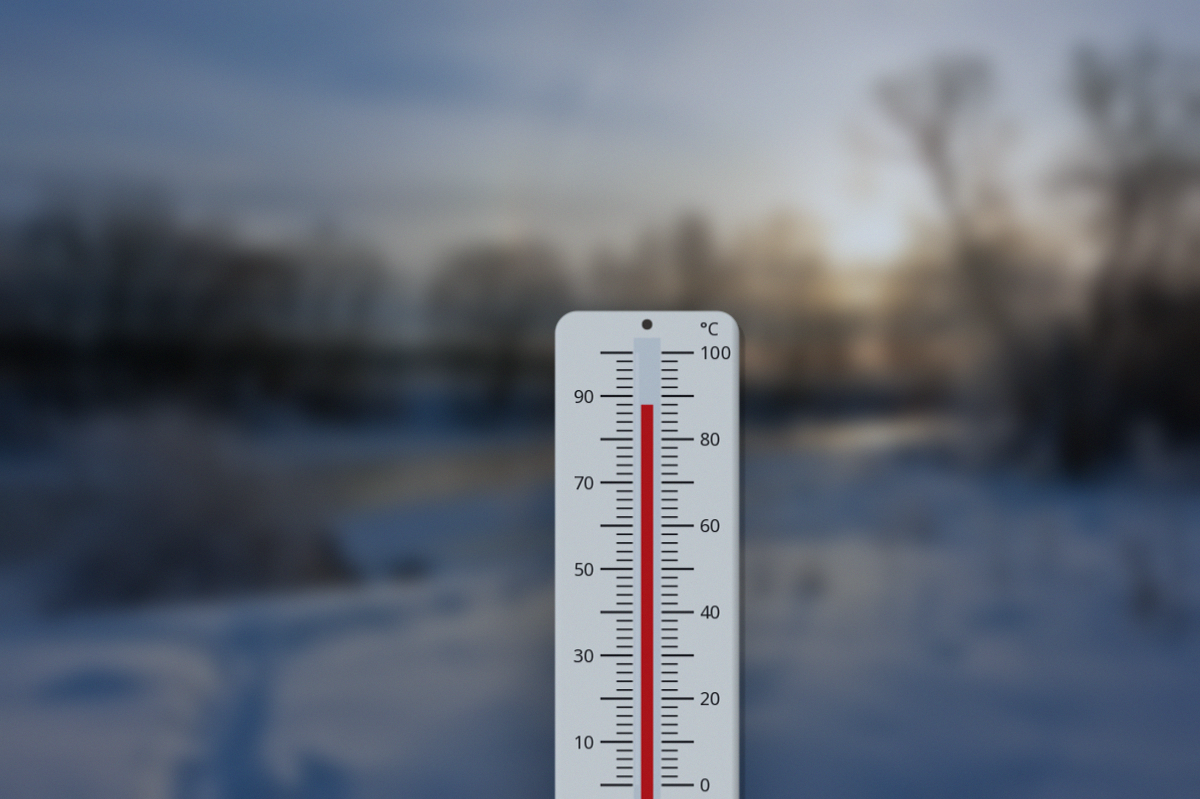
88 °C
